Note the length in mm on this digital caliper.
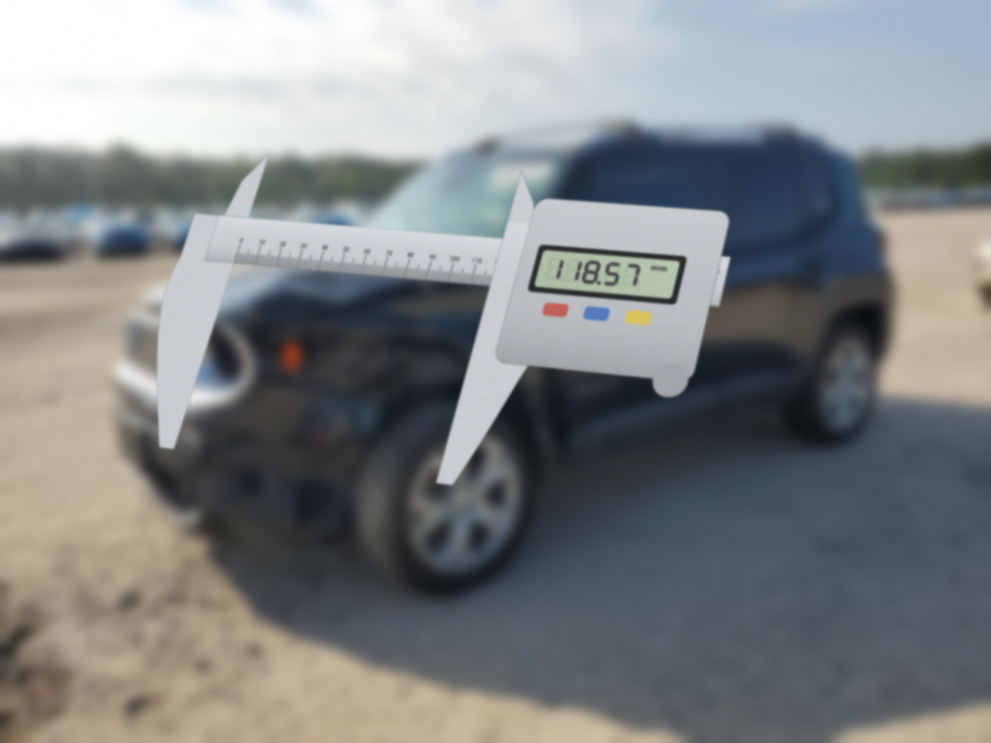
118.57 mm
